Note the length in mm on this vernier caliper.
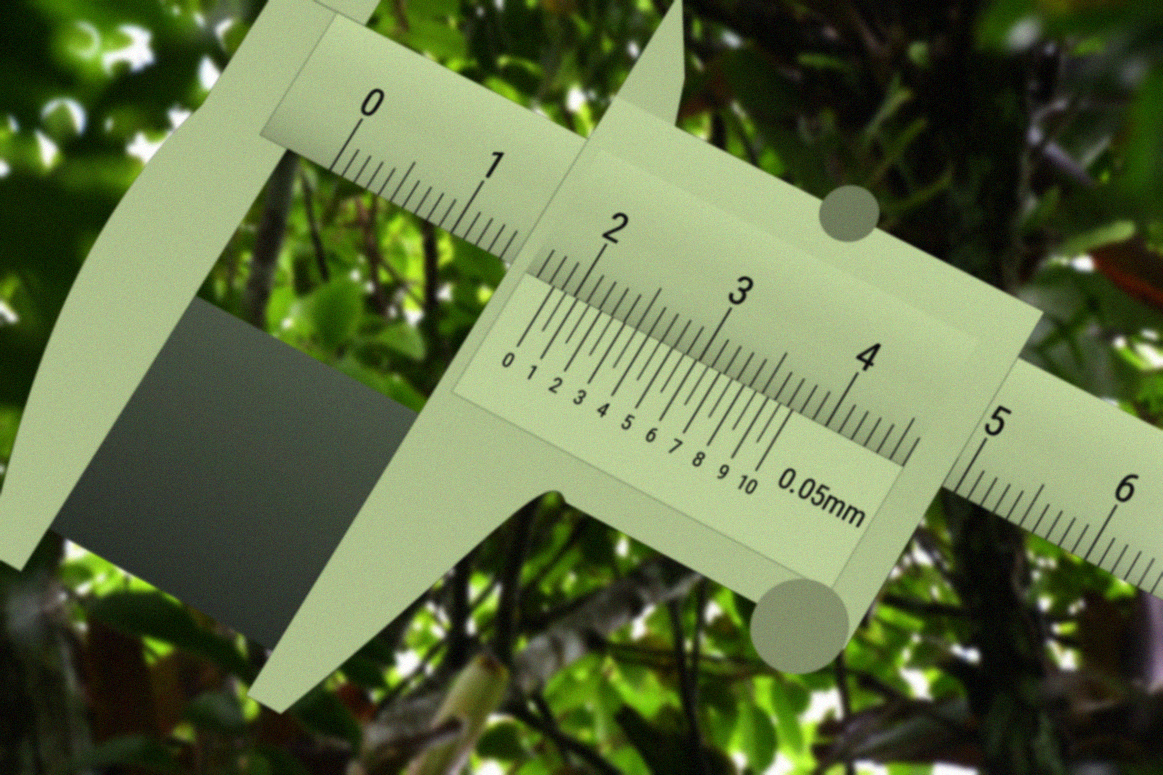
18.4 mm
